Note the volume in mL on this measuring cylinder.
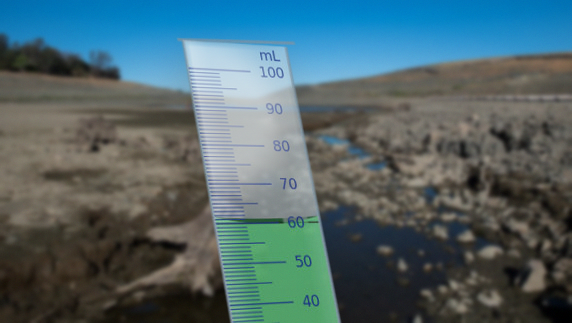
60 mL
